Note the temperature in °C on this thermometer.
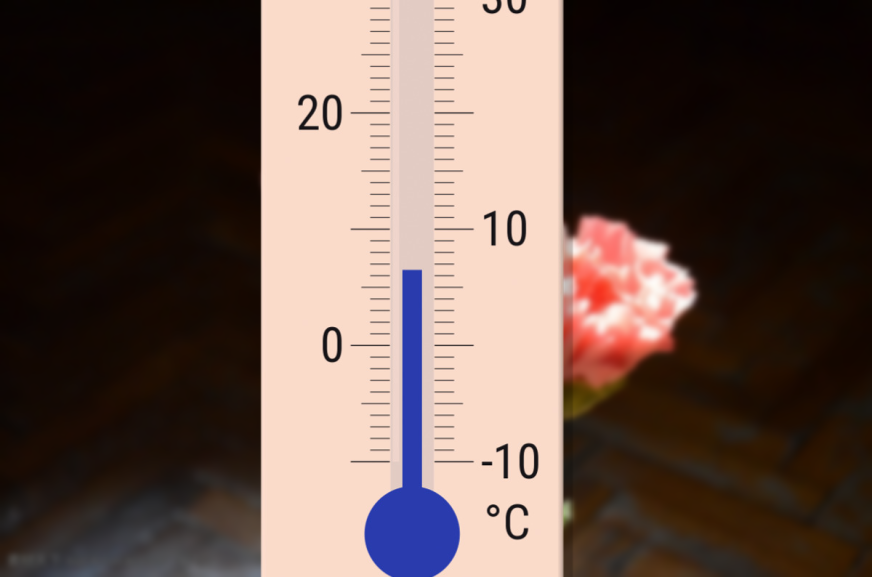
6.5 °C
